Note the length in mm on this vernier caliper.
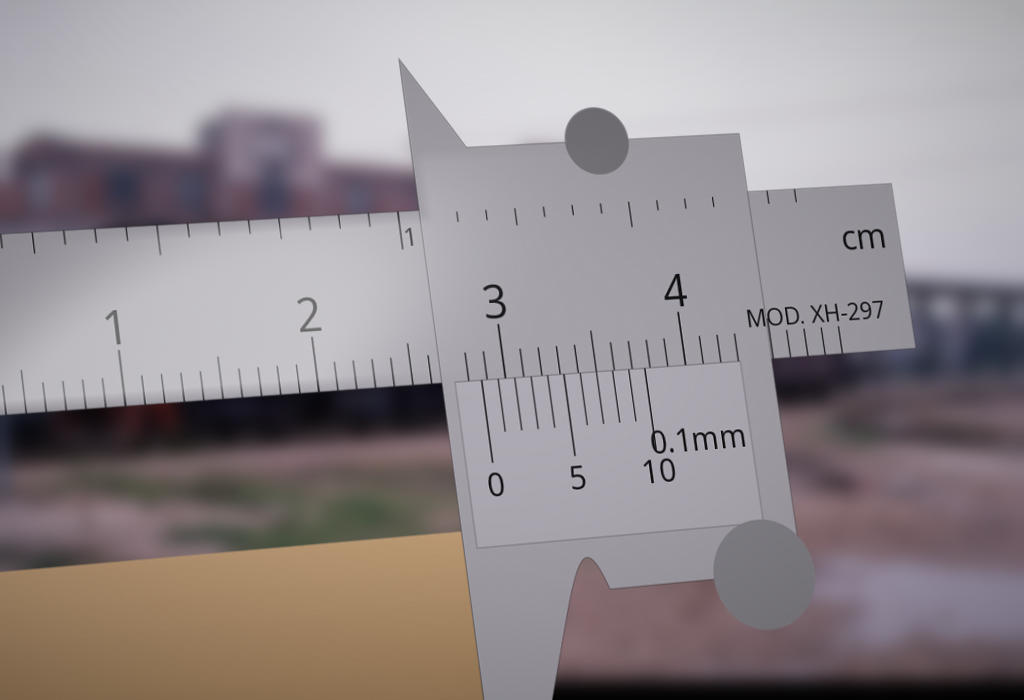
28.7 mm
